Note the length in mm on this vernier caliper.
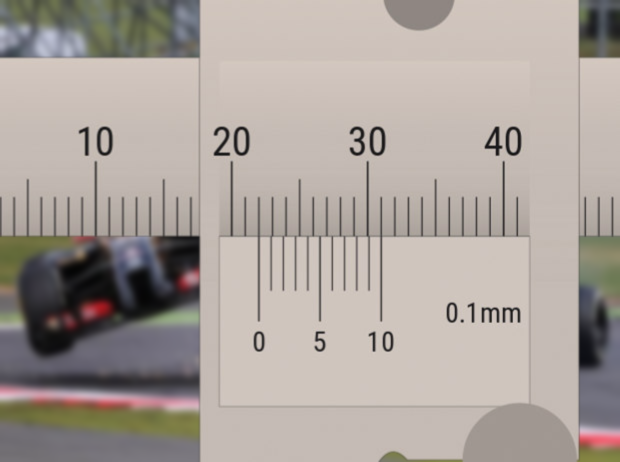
22.0 mm
